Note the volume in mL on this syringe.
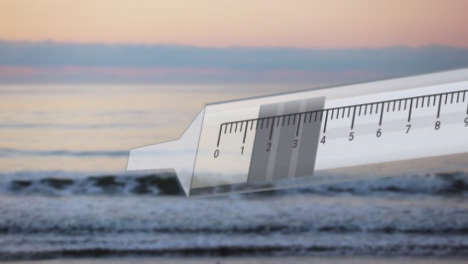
1.4 mL
